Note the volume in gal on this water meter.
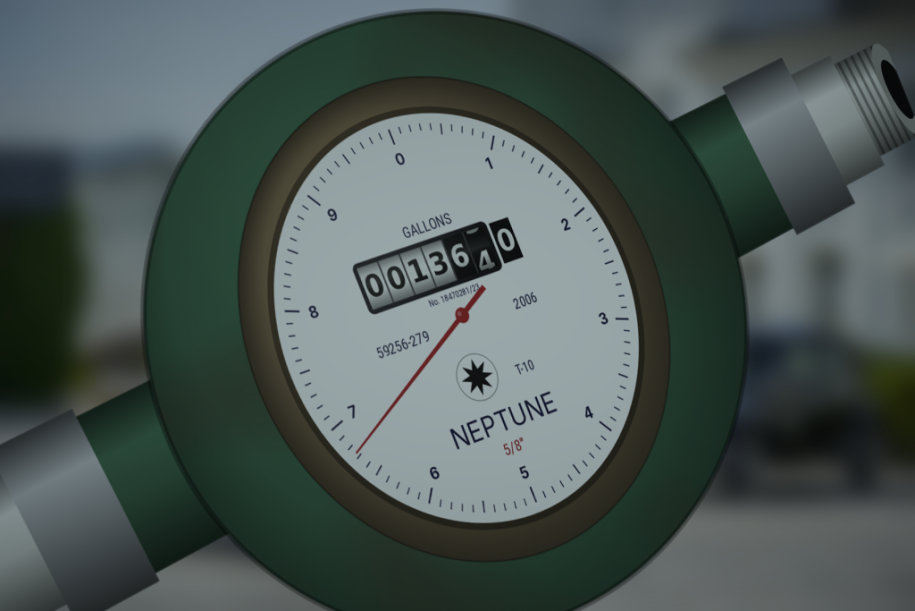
13636.7 gal
